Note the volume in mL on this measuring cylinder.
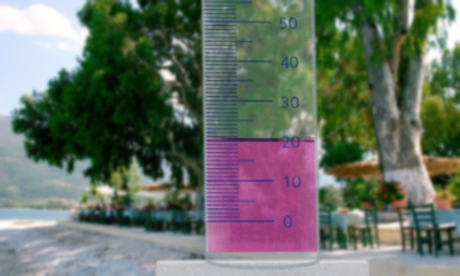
20 mL
